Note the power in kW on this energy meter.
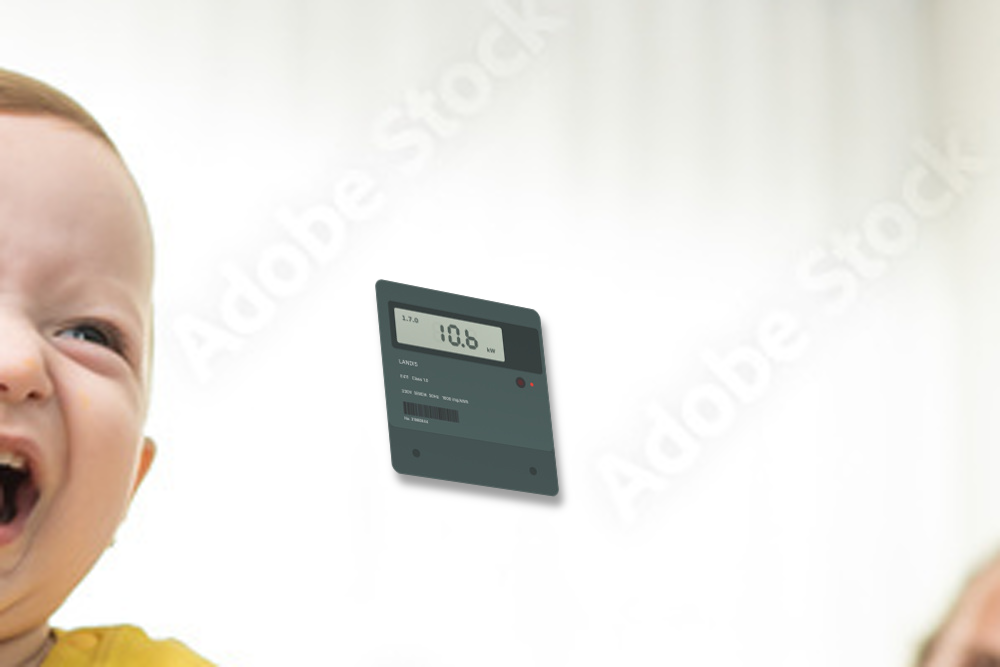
10.6 kW
